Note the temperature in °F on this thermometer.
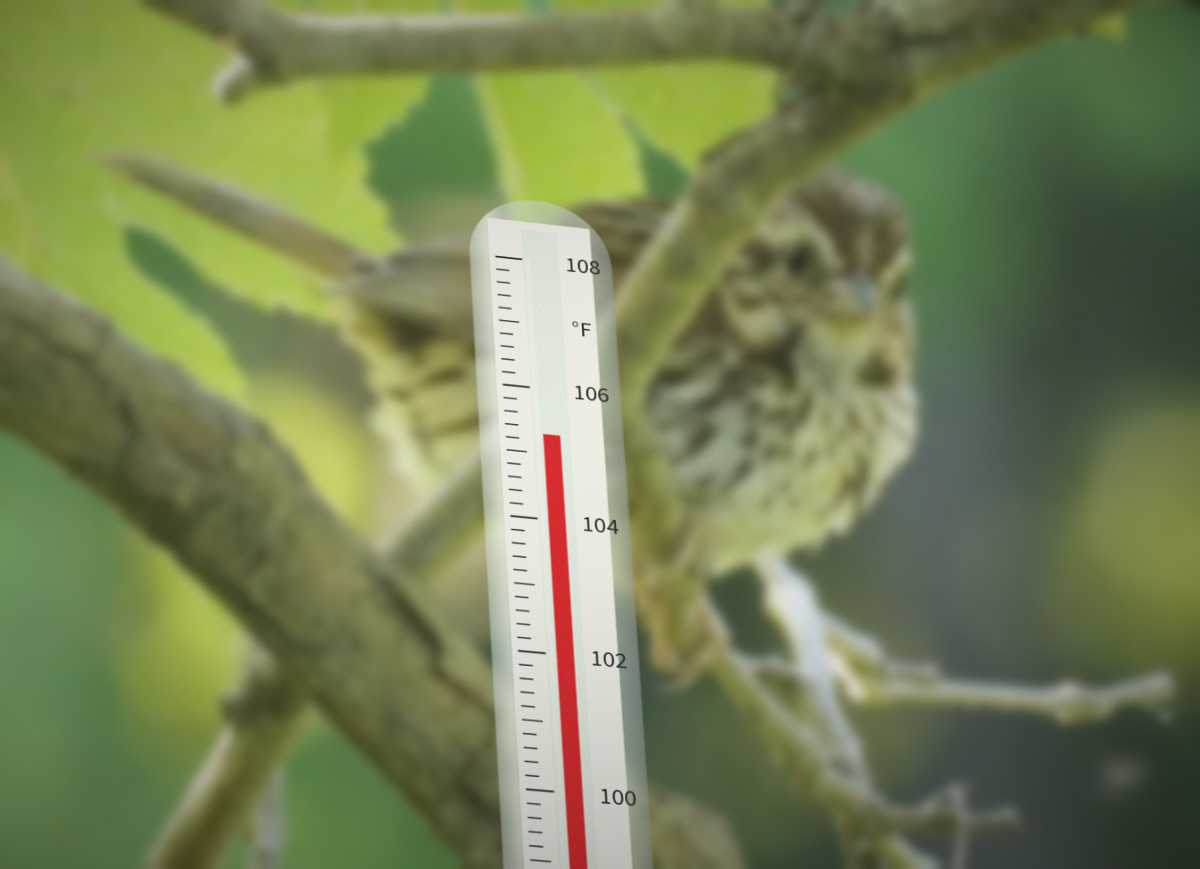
105.3 °F
